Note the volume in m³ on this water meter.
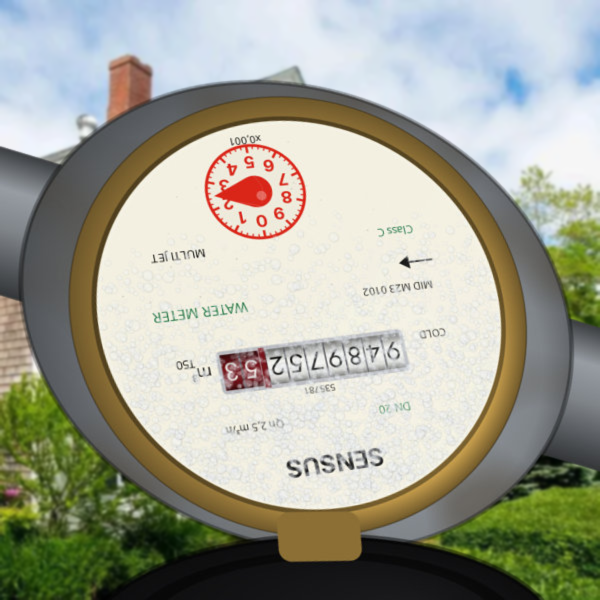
9489752.532 m³
